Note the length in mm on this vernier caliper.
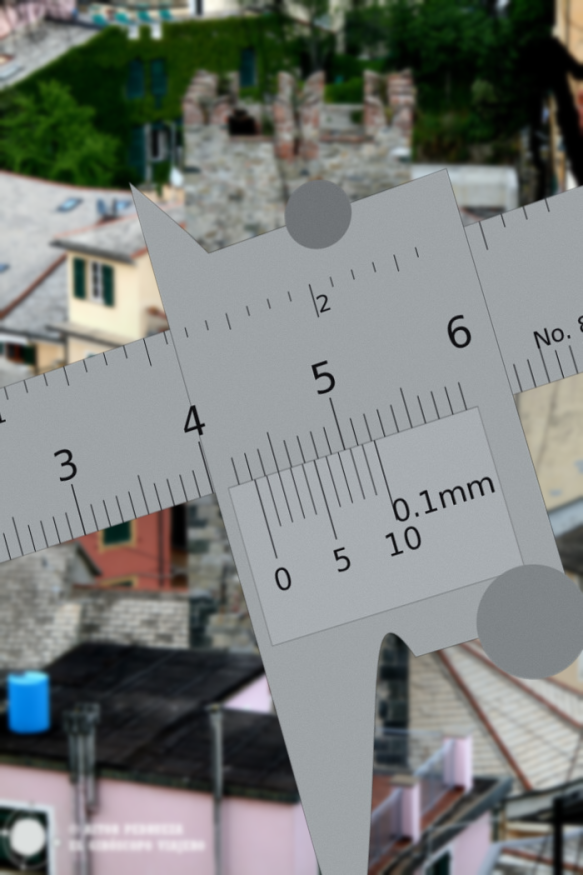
43.2 mm
